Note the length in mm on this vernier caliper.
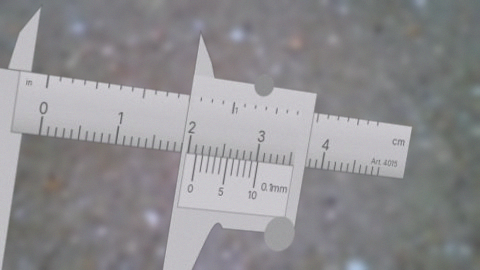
21.2 mm
